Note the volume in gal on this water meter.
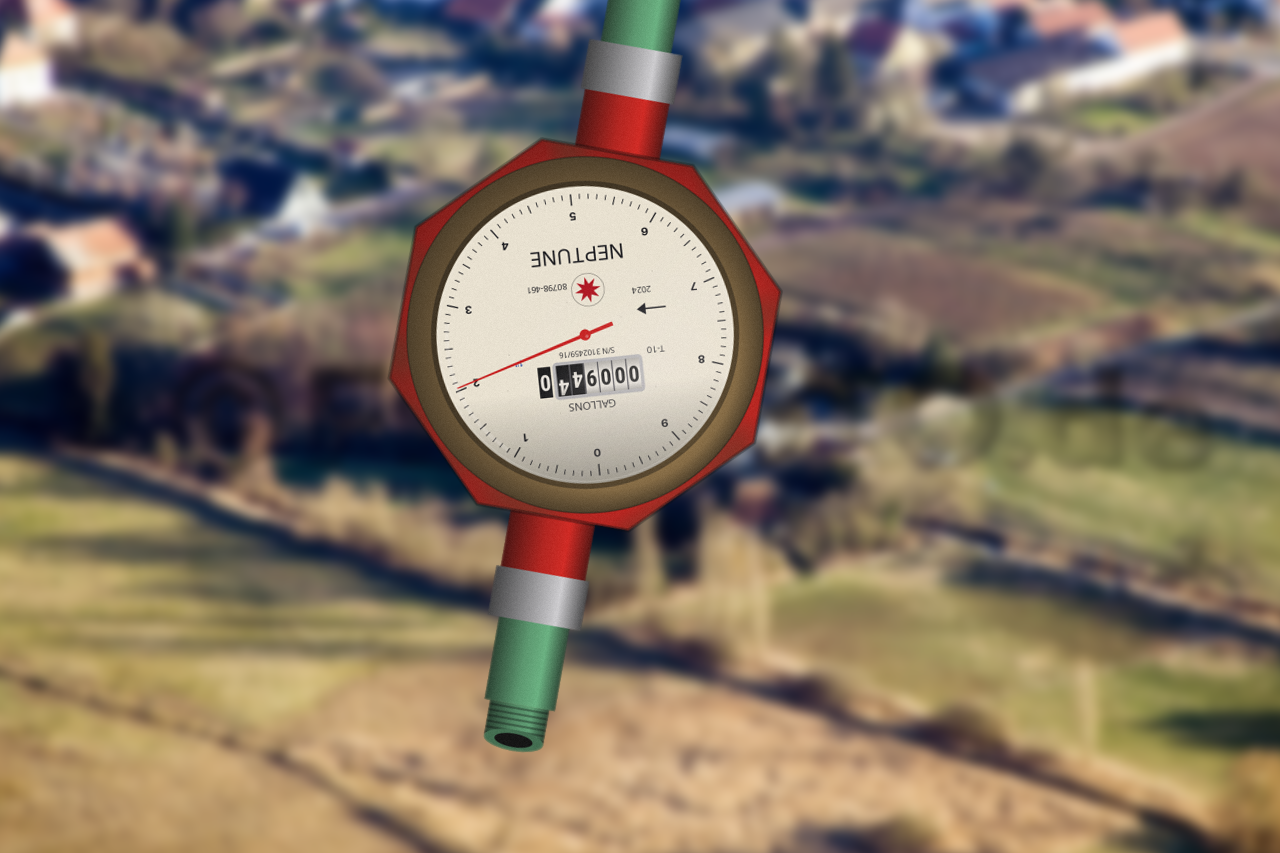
9442.0 gal
